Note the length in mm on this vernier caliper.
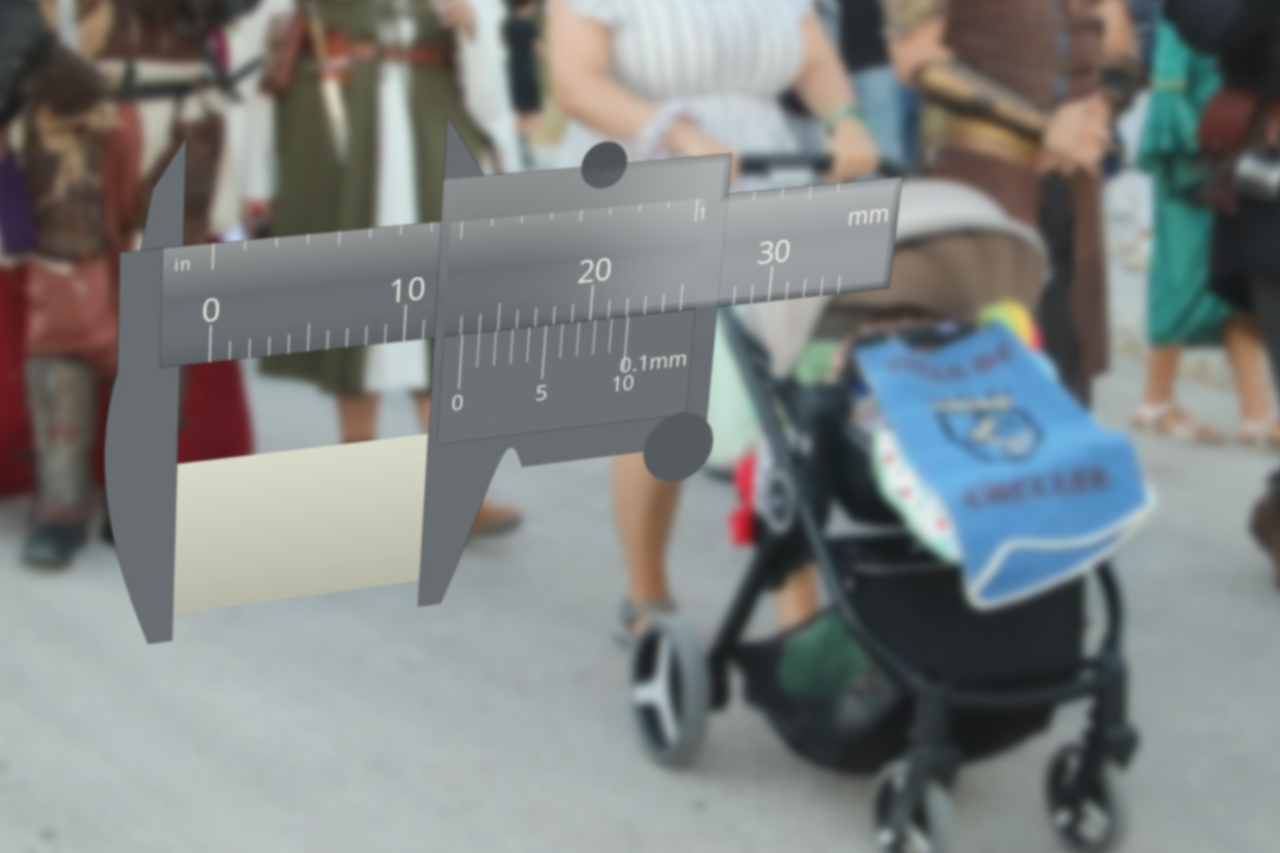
13.1 mm
